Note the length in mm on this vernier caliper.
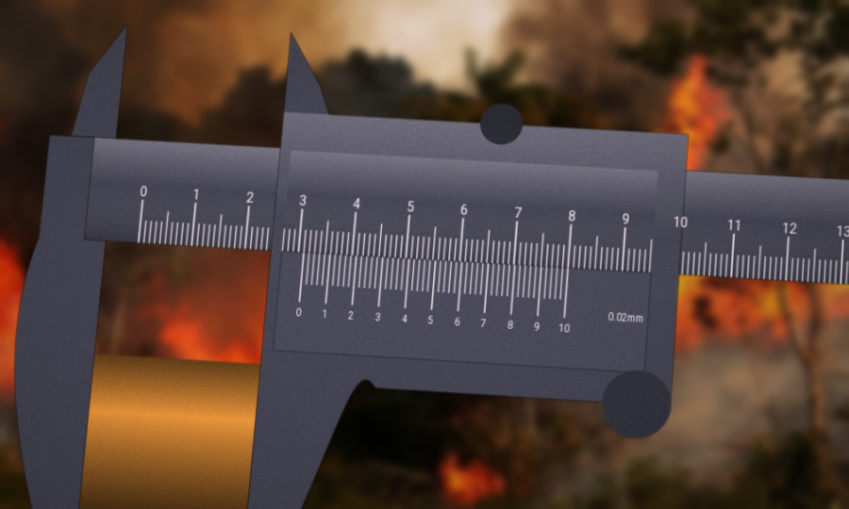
31.0 mm
